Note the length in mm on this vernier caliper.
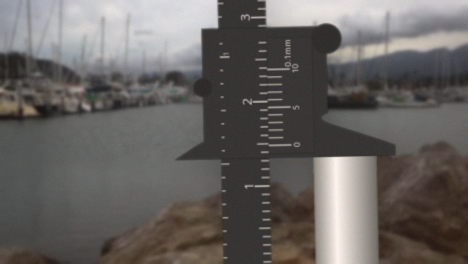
14.8 mm
